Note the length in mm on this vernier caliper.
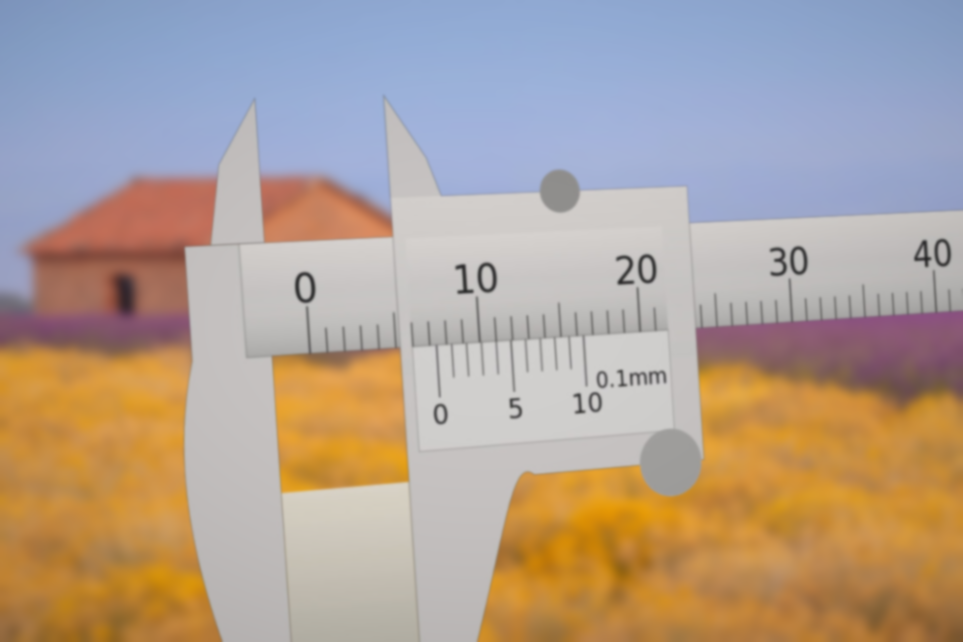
7.4 mm
